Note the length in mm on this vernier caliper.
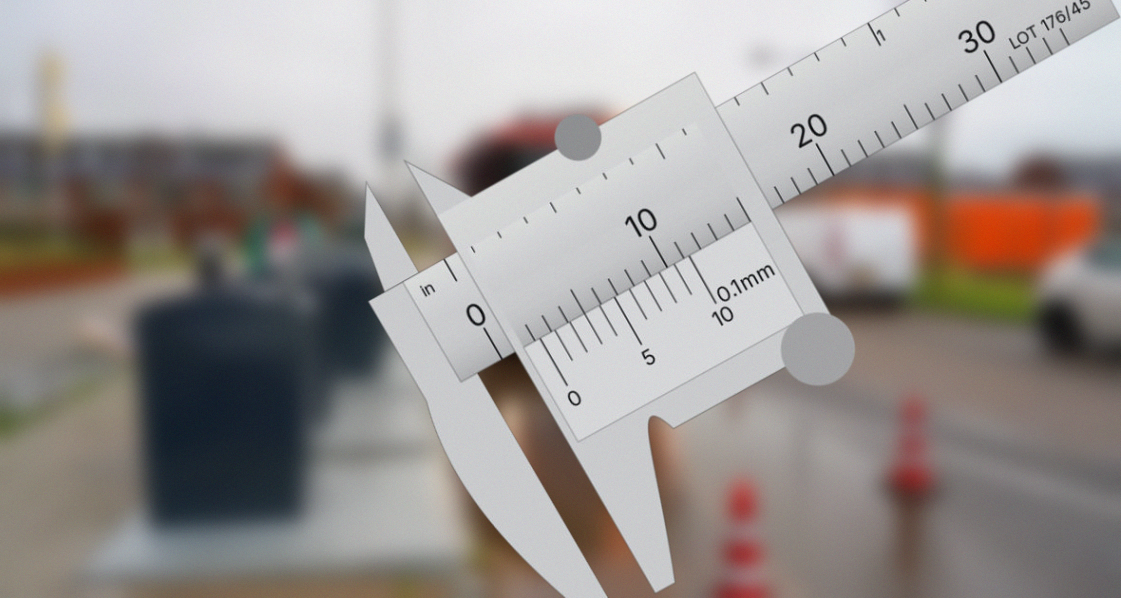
2.3 mm
